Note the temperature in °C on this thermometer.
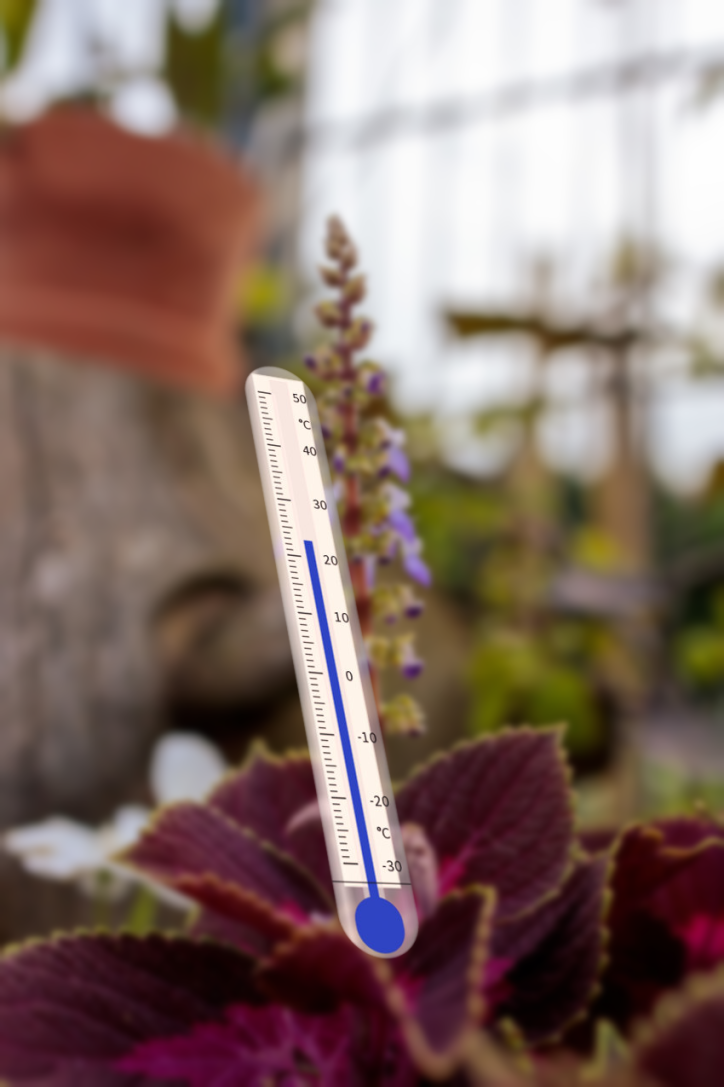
23 °C
